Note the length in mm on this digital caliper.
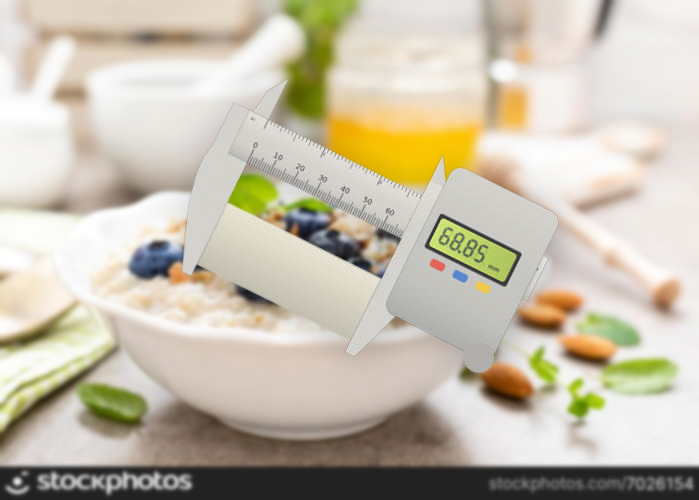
68.85 mm
